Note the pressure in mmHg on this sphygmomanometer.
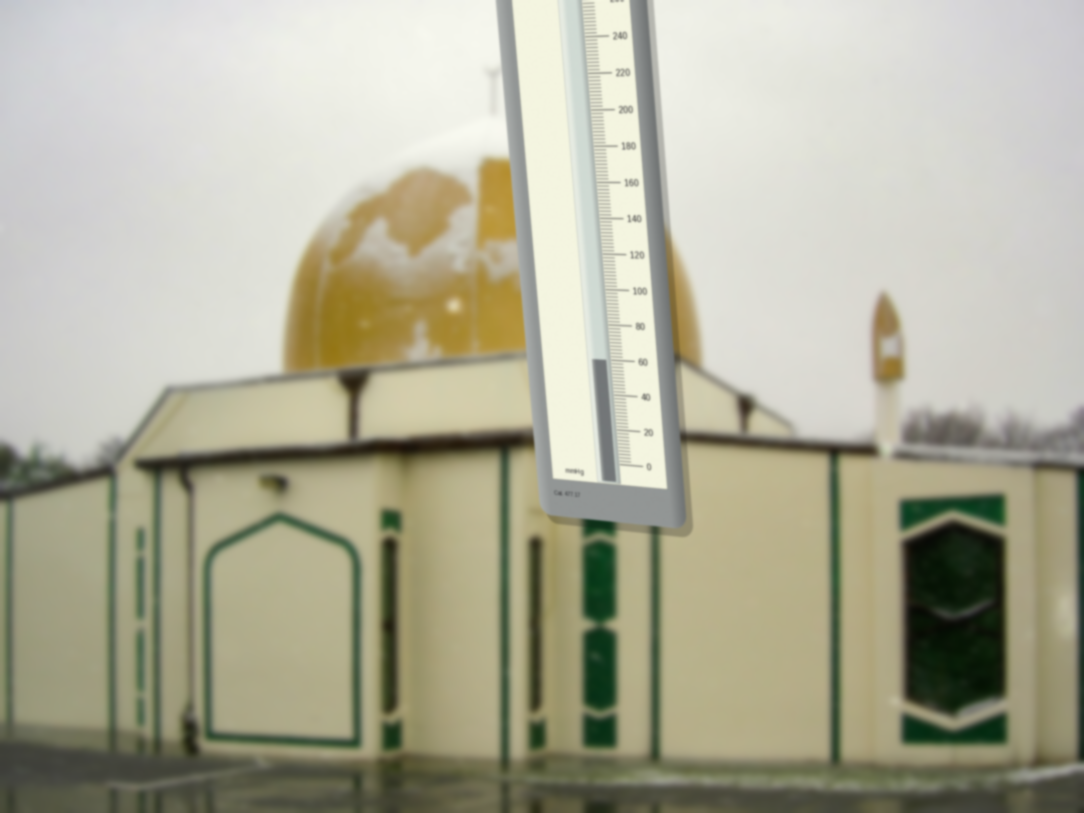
60 mmHg
